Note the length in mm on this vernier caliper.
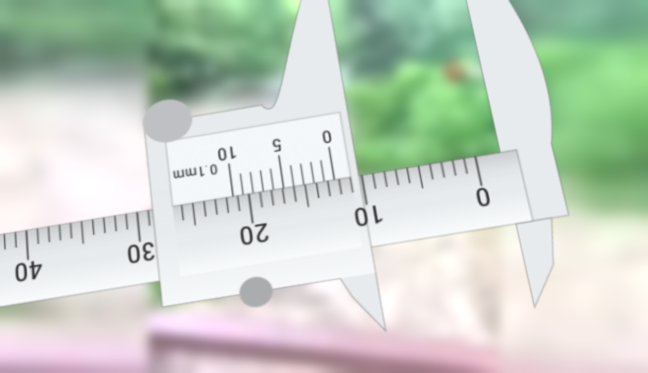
12.4 mm
